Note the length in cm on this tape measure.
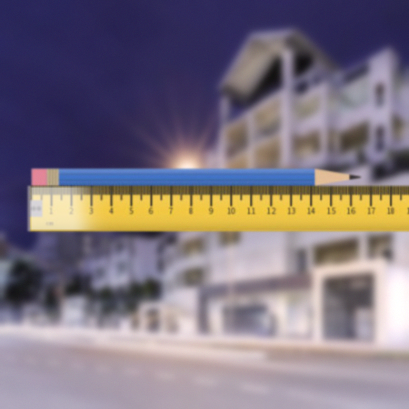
16.5 cm
